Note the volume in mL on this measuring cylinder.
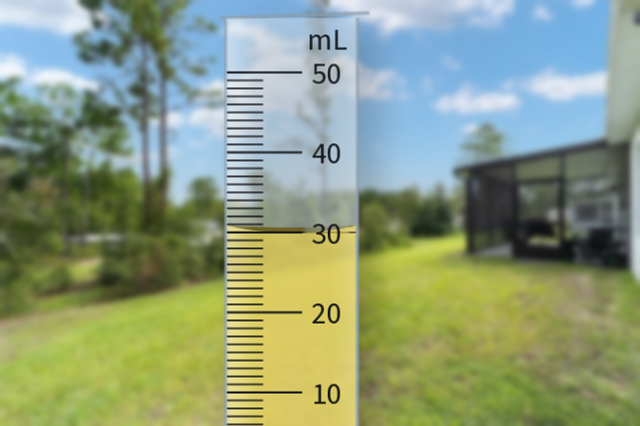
30 mL
